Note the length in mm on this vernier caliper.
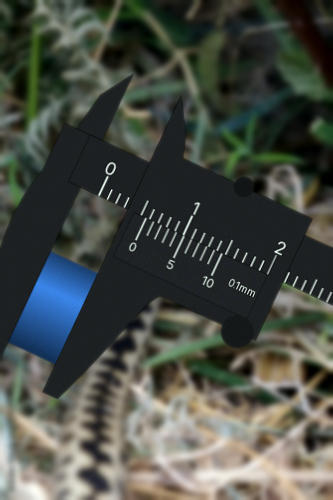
5.6 mm
